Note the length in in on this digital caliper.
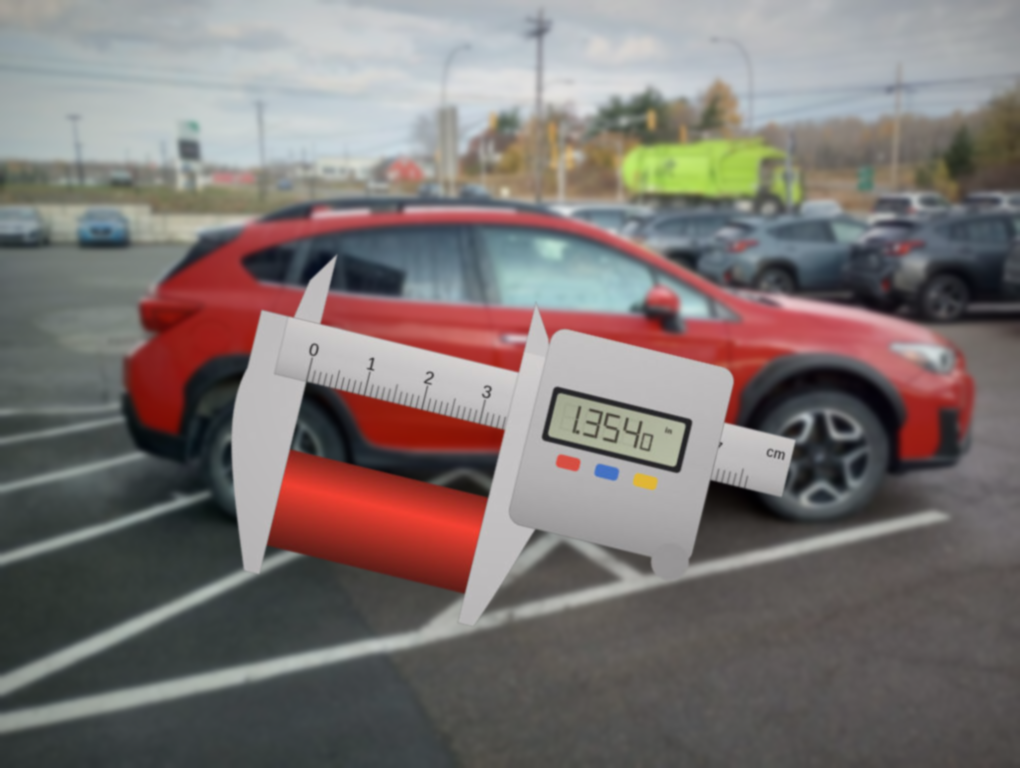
1.3540 in
